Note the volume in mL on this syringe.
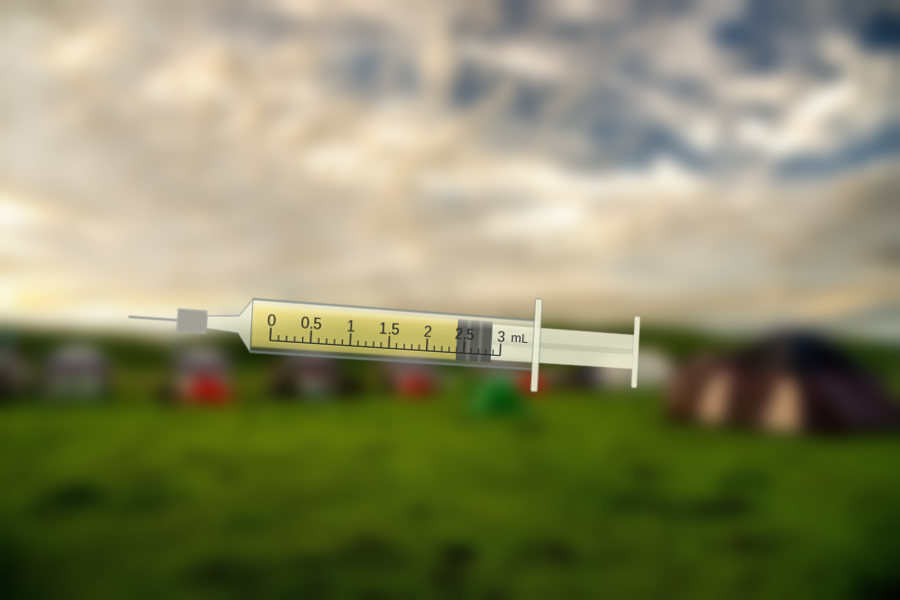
2.4 mL
